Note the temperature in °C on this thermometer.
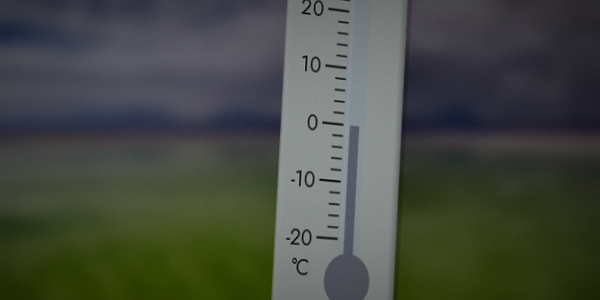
0 °C
